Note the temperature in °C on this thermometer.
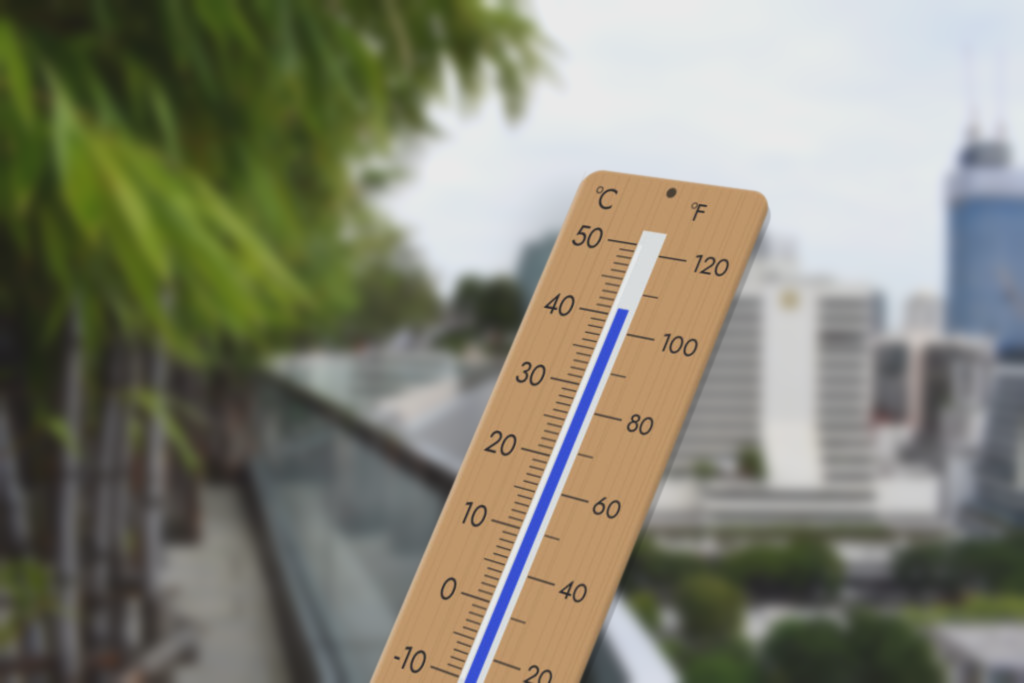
41 °C
